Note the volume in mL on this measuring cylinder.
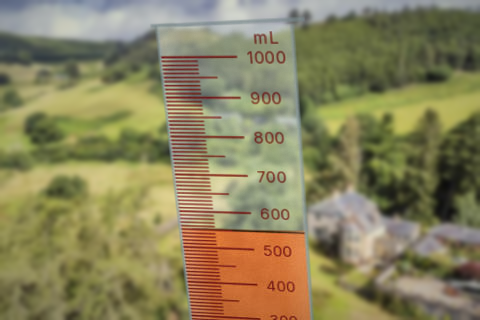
550 mL
